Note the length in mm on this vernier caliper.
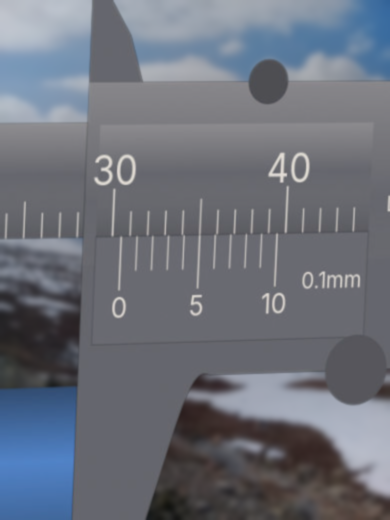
30.5 mm
